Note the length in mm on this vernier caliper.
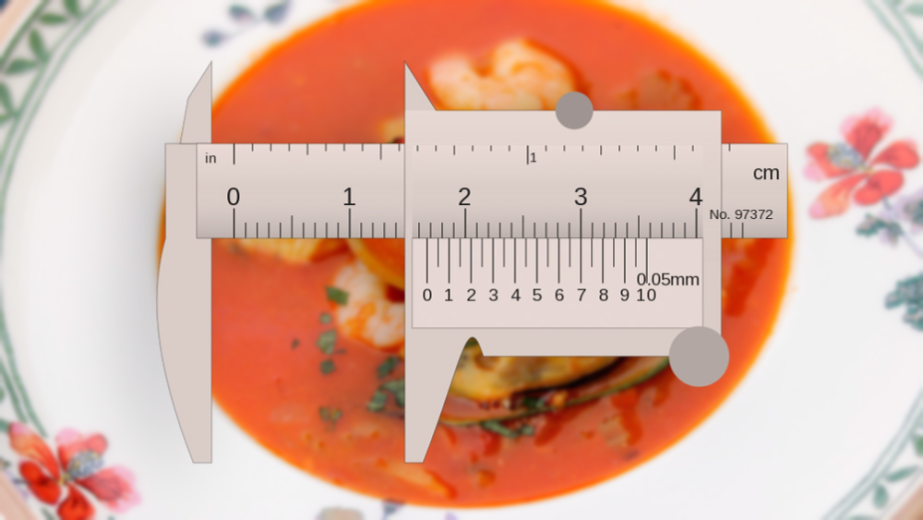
16.7 mm
